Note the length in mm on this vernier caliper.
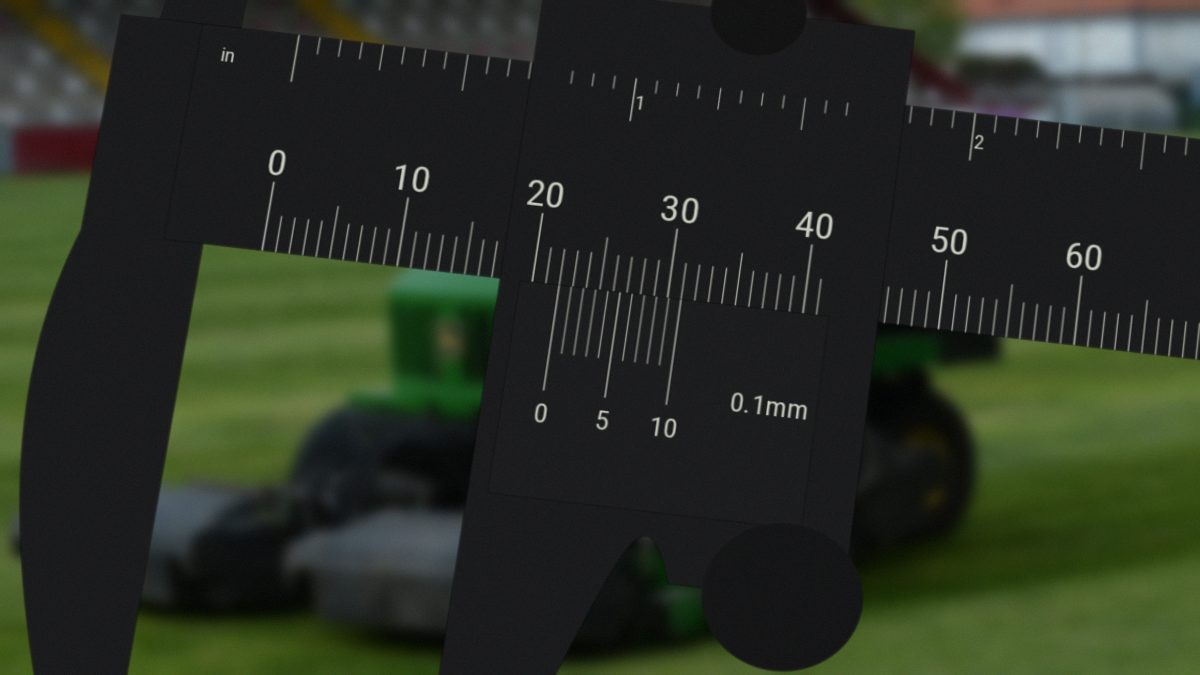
22.0 mm
